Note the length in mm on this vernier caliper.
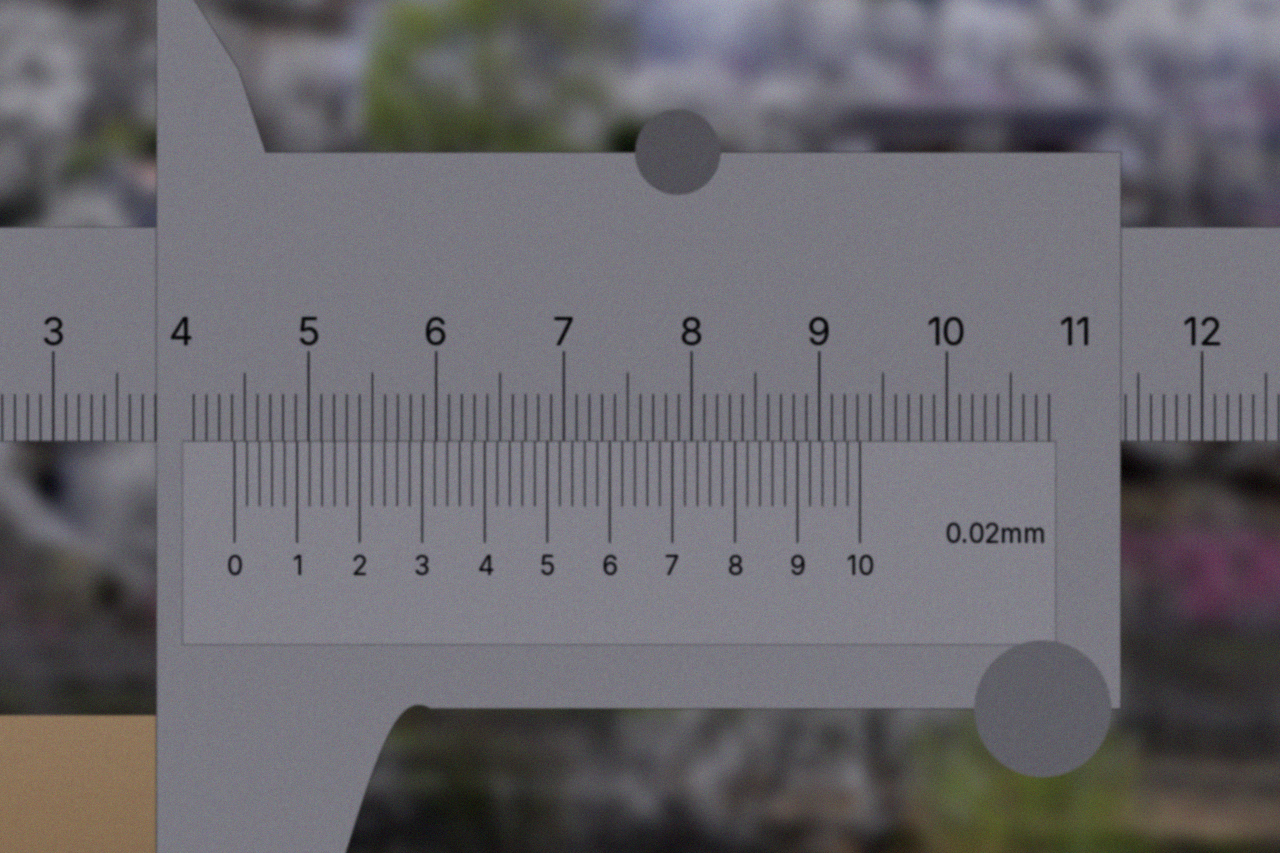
44.2 mm
